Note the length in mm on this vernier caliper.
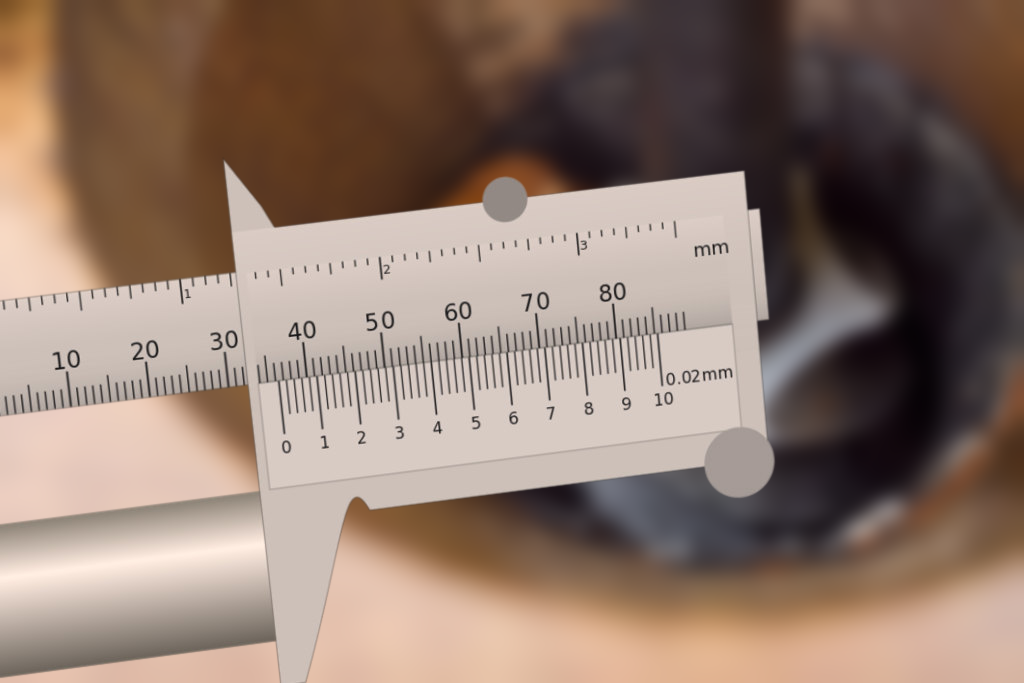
36.4 mm
